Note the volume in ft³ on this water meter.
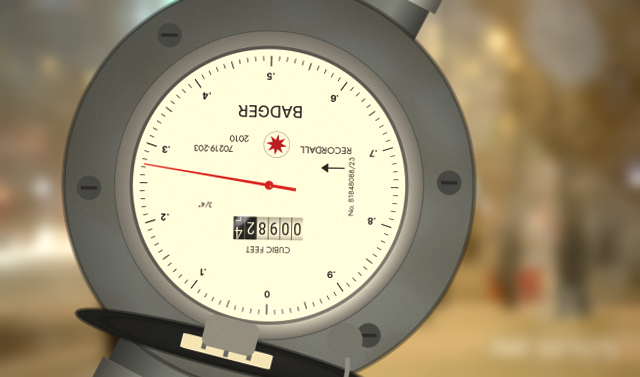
9824.27 ft³
